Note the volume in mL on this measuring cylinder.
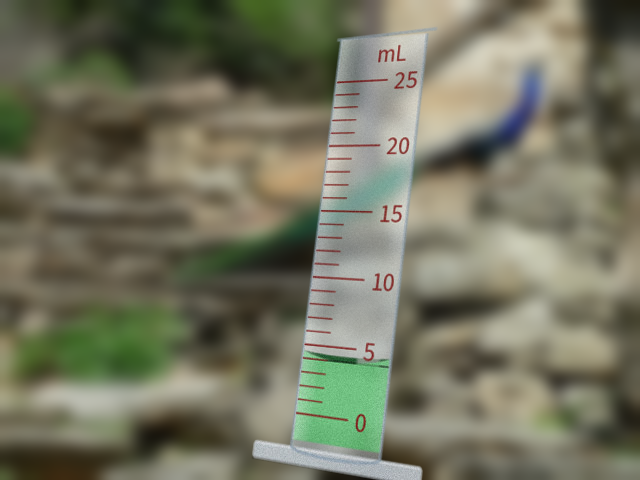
4 mL
